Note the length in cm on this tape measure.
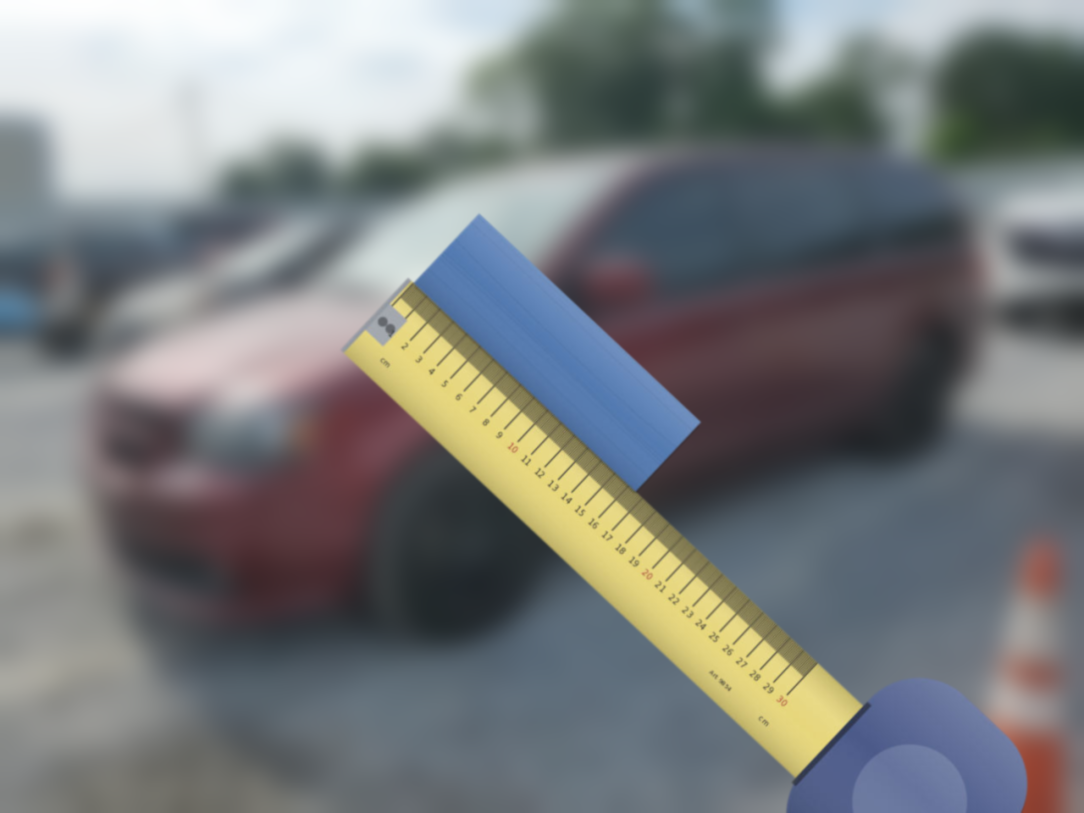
16.5 cm
